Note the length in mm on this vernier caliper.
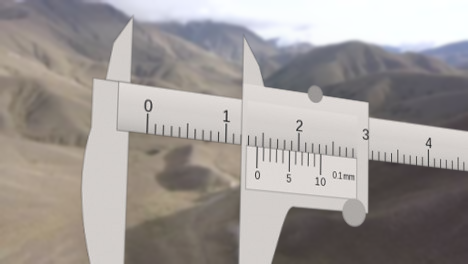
14.2 mm
